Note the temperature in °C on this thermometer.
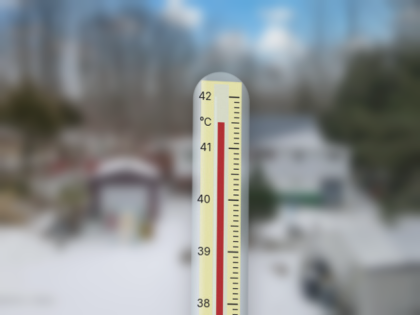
41.5 °C
